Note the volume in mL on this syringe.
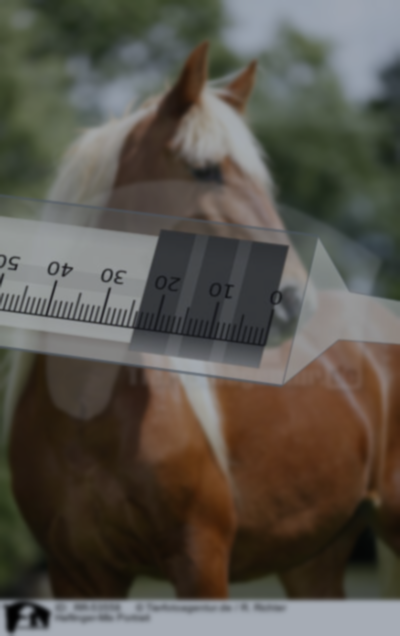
0 mL
